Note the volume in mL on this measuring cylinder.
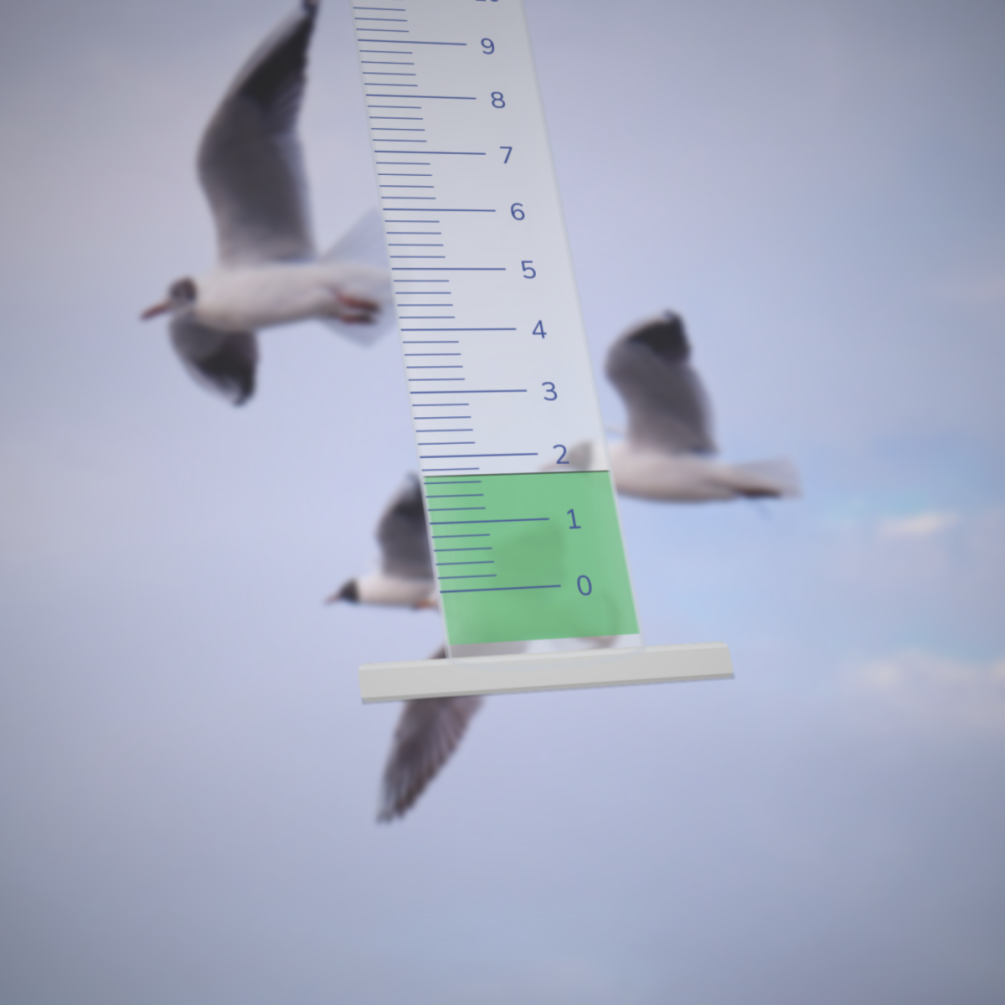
1.7 mL
